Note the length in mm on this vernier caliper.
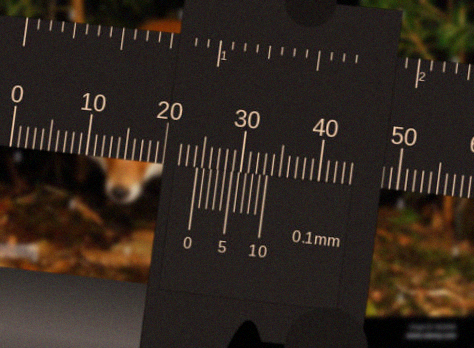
24.4 mm
